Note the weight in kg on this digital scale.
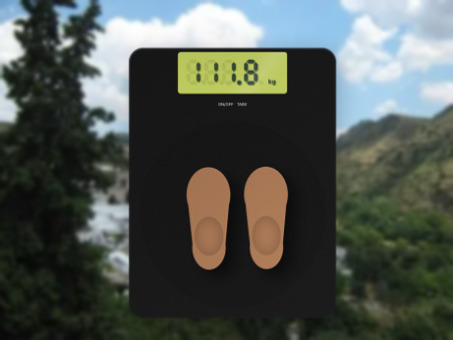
111.8 kg
